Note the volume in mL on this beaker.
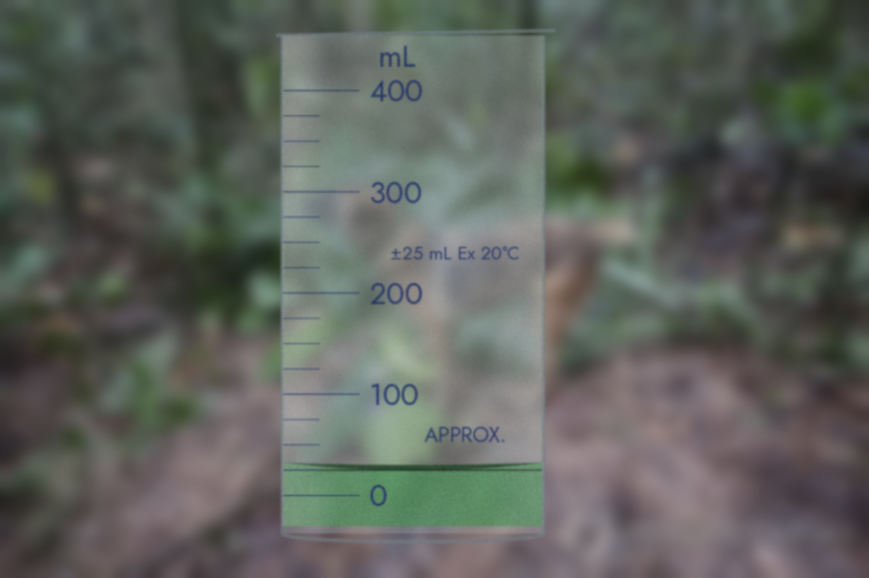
25 mL
